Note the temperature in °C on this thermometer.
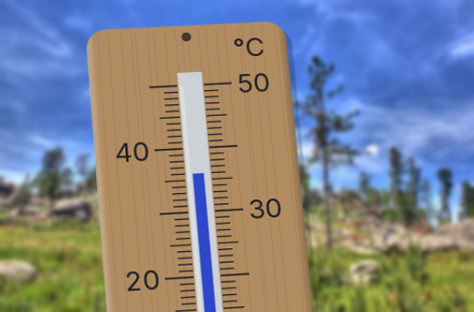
36 °C
